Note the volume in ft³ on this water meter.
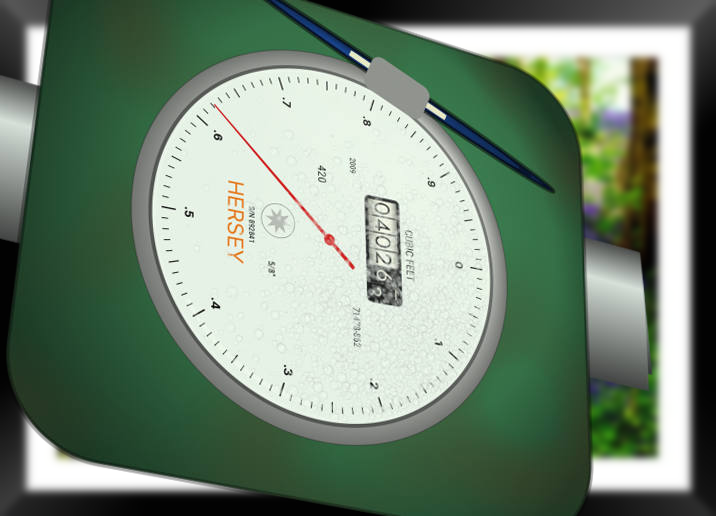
40262.62 ft³
